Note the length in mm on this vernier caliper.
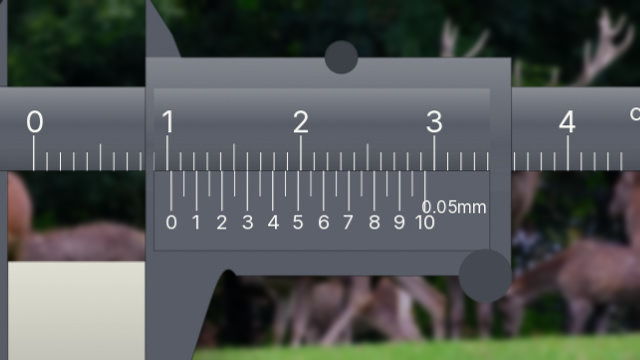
10.3 mm
